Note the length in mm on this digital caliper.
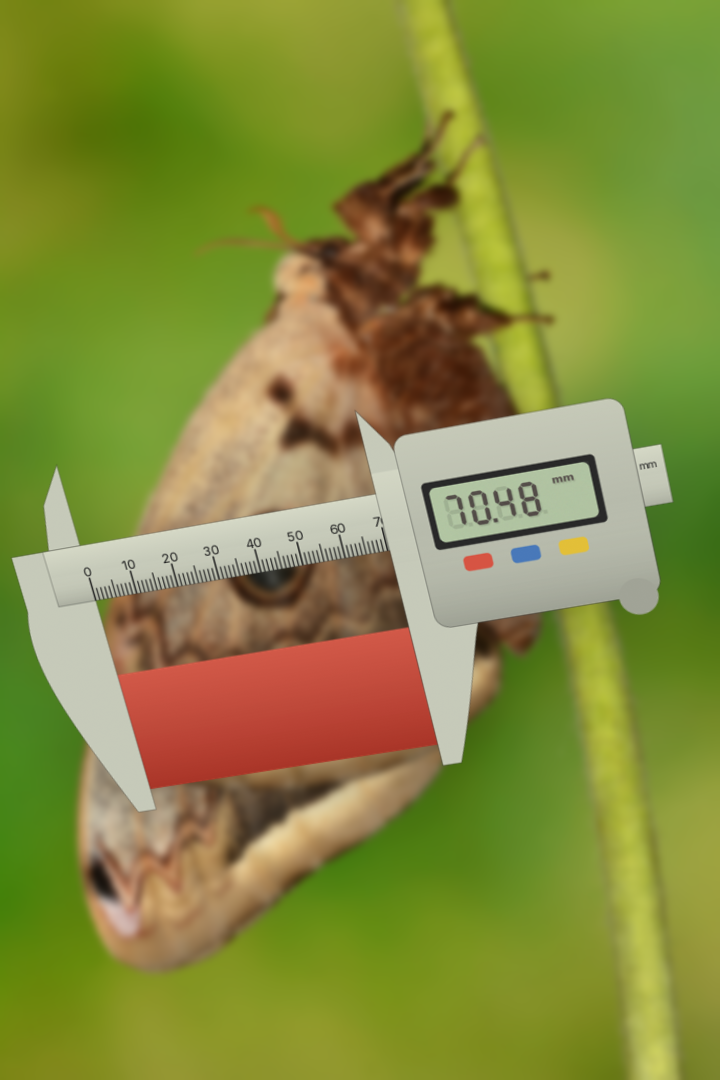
70.48 mm
